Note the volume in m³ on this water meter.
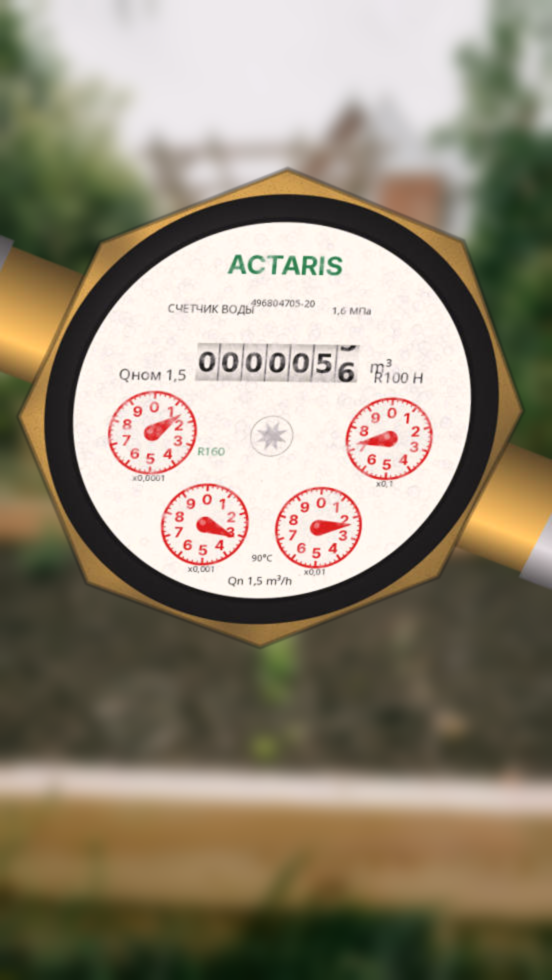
55.7231 m³
